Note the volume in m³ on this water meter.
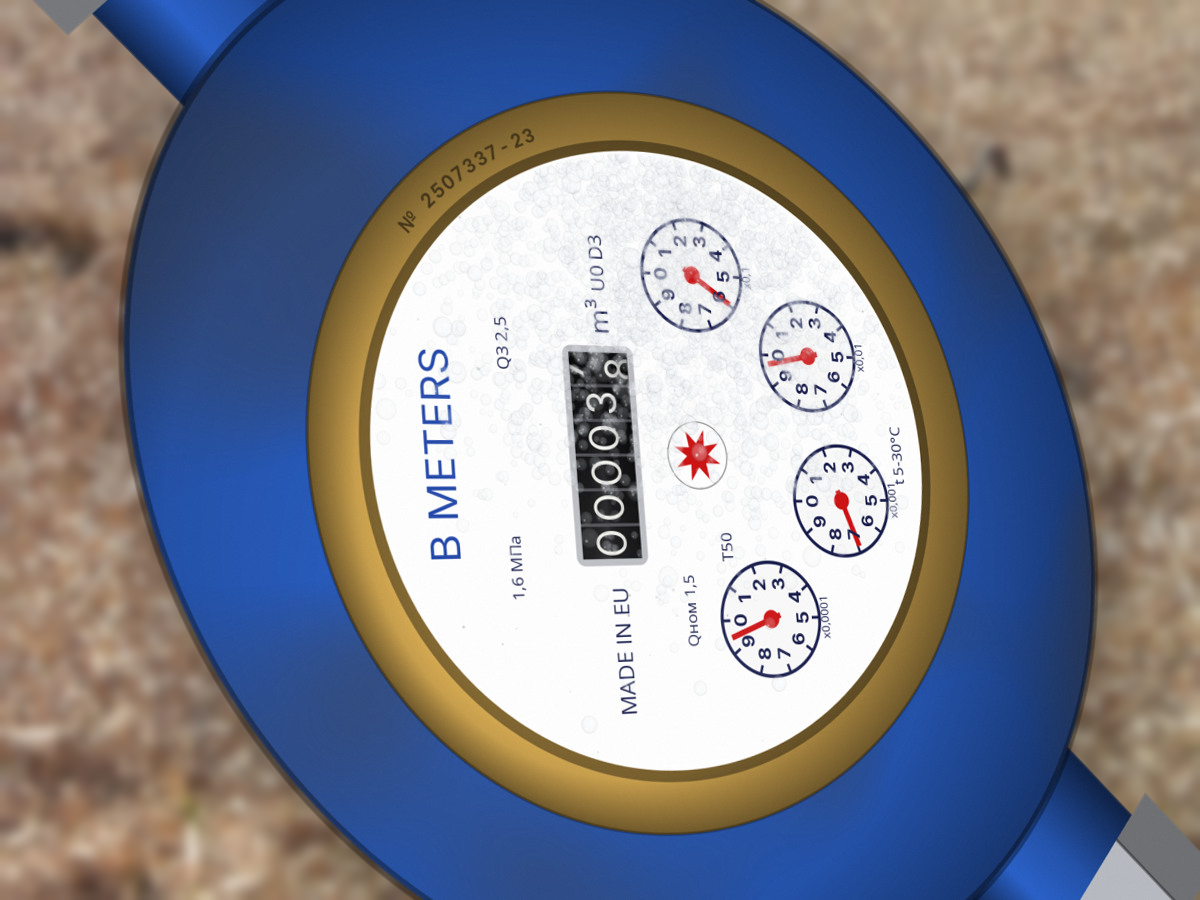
37.5969 m³
